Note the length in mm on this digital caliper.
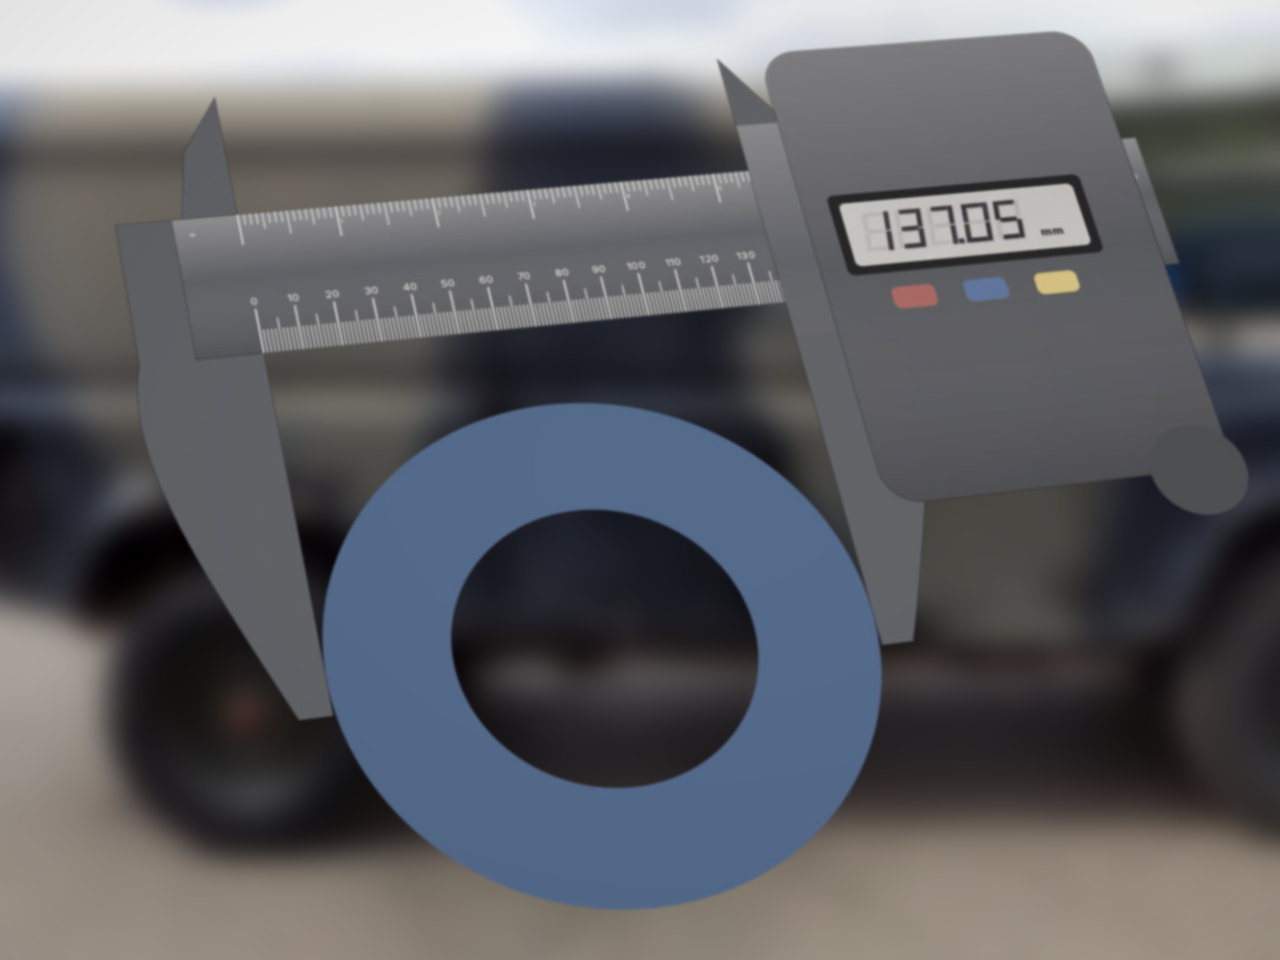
137.05 mm
